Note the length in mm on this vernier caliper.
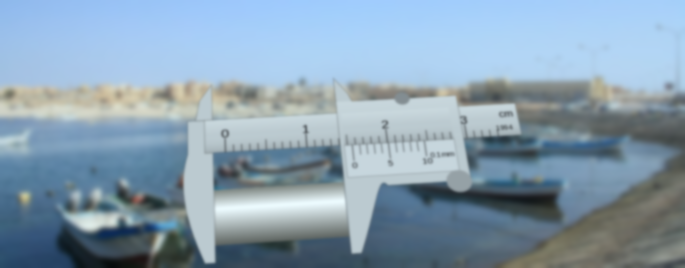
15.6 mm
